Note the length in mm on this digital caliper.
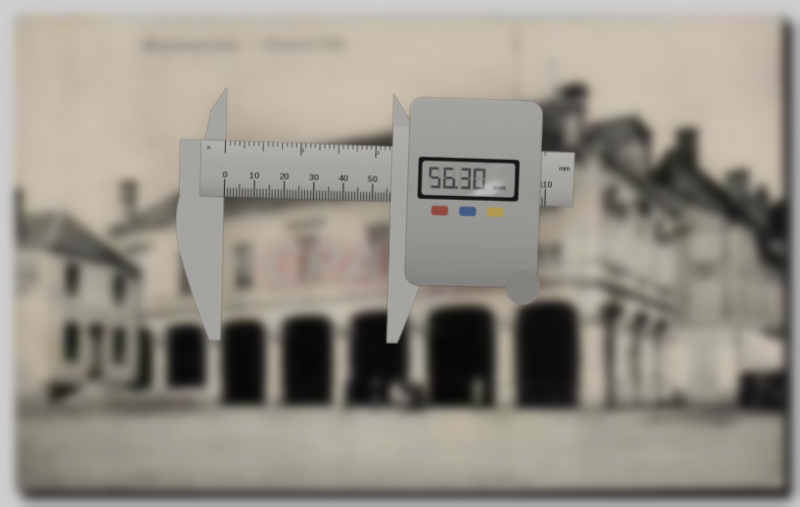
56.30 mm
